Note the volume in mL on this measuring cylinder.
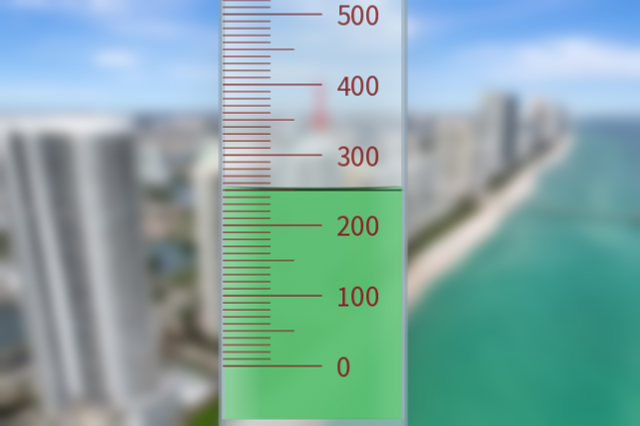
250 mL
